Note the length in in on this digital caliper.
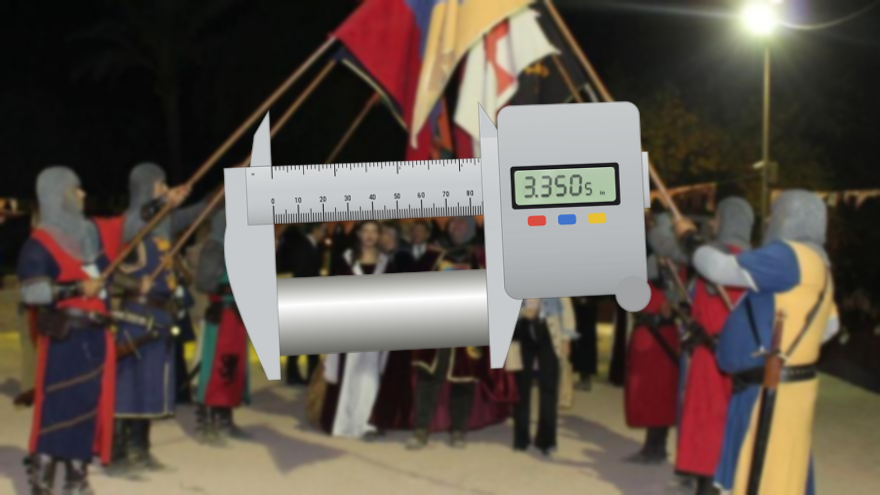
3.3505 in
